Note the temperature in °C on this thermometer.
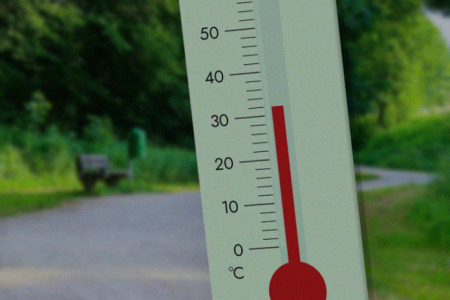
32 °C
